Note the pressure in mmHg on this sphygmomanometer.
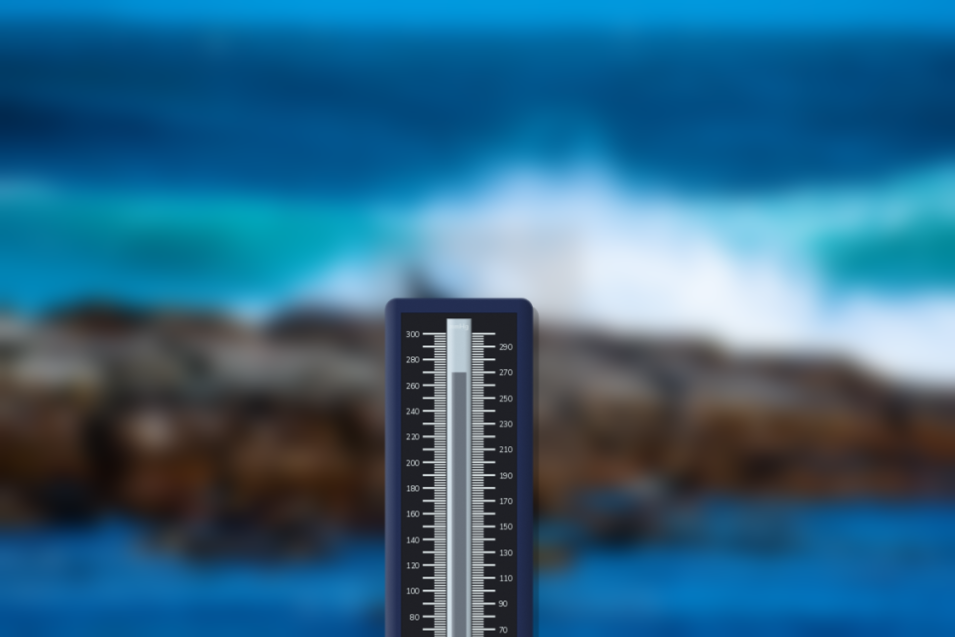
270 mmHg
